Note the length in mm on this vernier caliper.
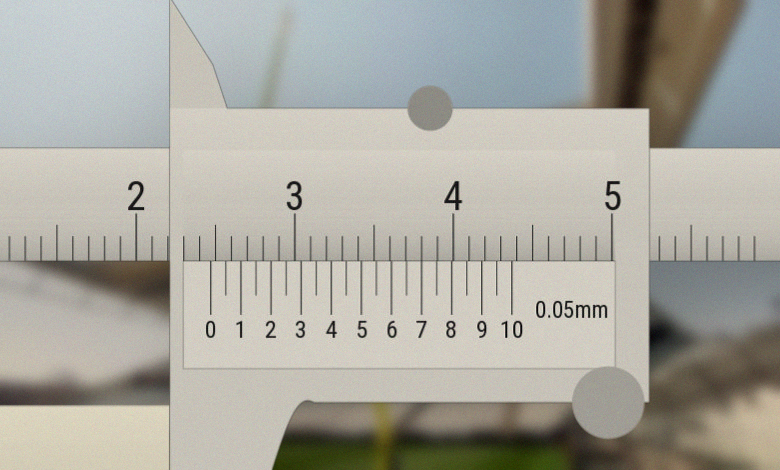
24.7 mm
